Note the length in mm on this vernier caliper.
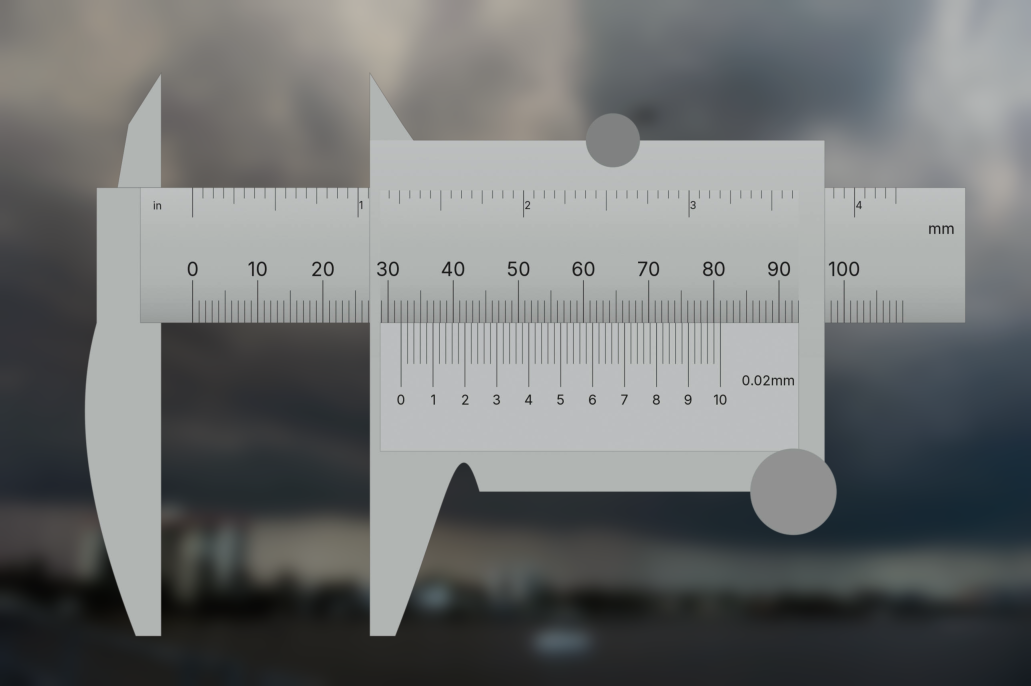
32.0 mm
